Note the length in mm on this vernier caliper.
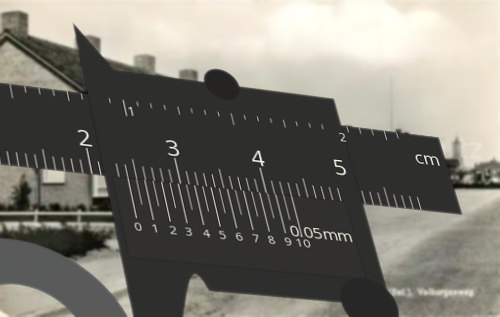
24.0 mm
